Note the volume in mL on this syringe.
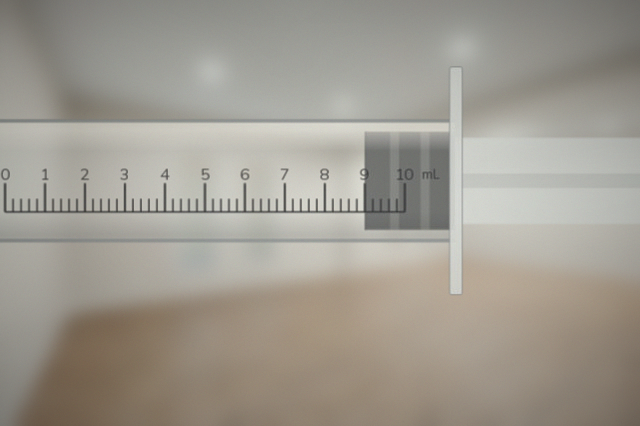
9 mL
